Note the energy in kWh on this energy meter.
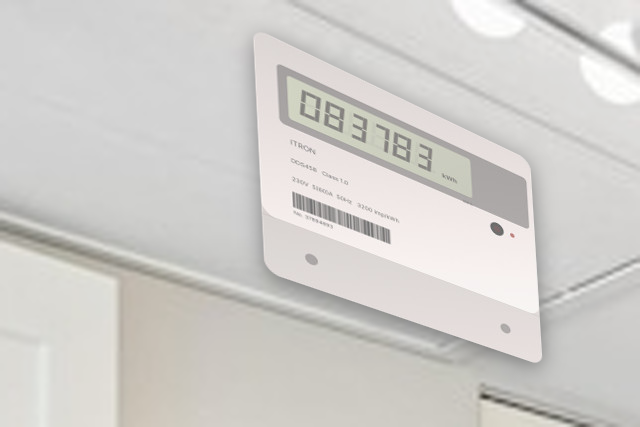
83783 kWh
